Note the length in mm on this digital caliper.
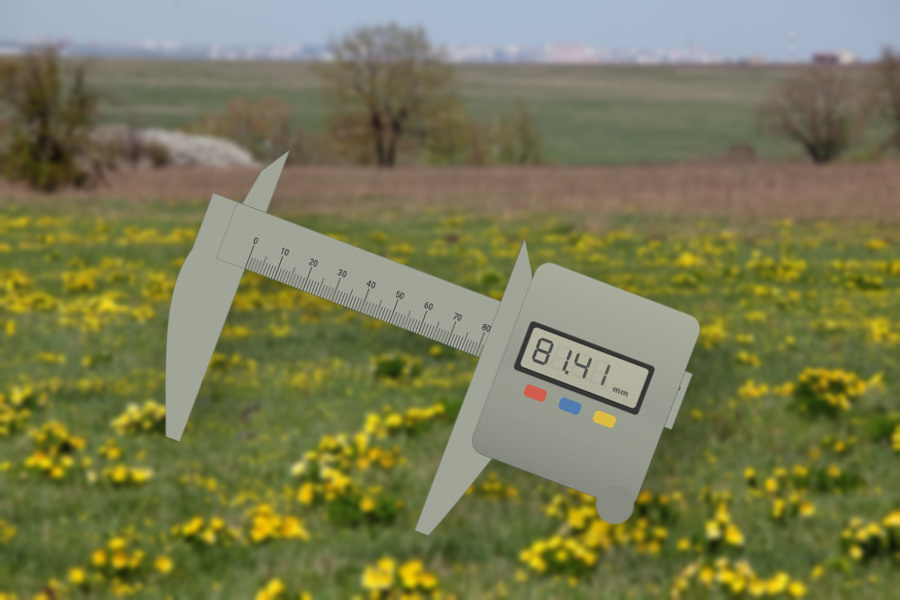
81.41 mm
